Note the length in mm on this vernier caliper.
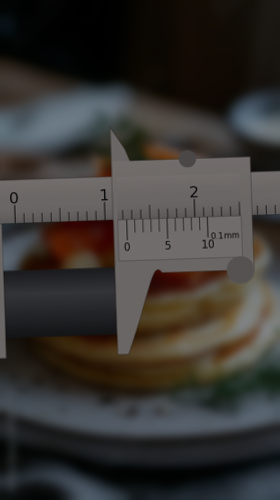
12.4 mm
